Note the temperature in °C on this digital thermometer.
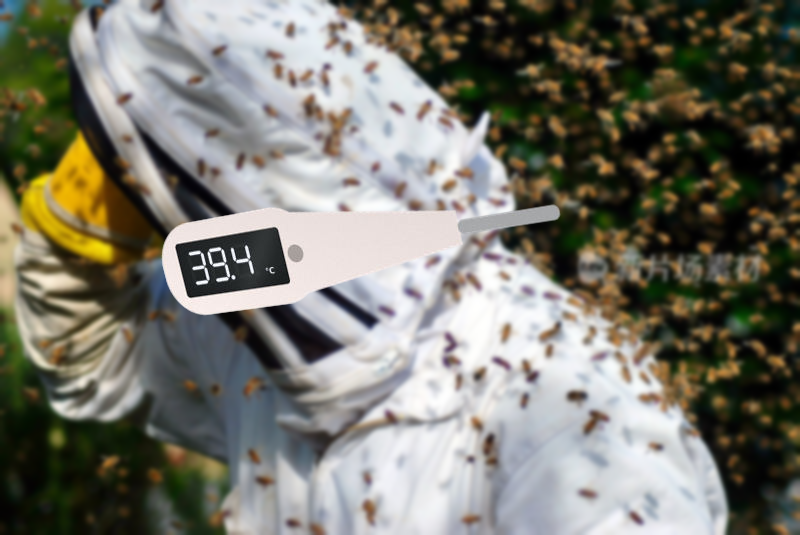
39.4 °C
